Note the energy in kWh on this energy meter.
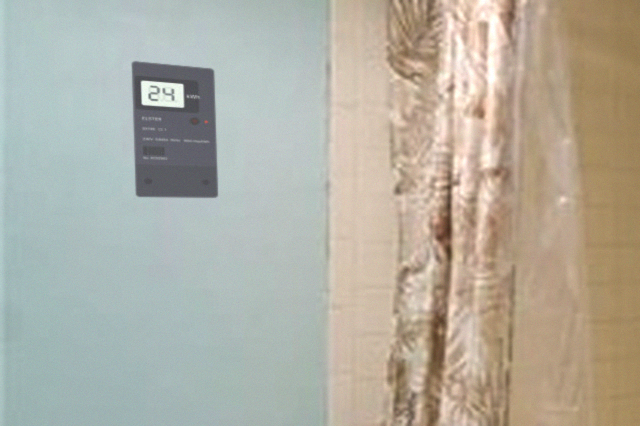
24 kWh
